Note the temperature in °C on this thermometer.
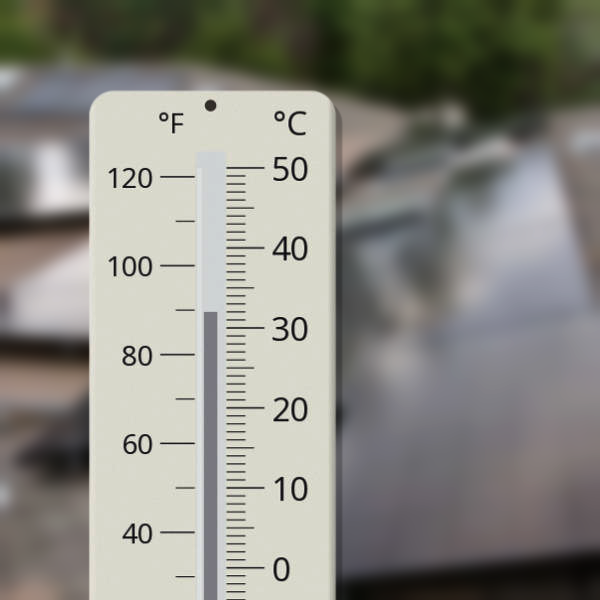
32 °C
